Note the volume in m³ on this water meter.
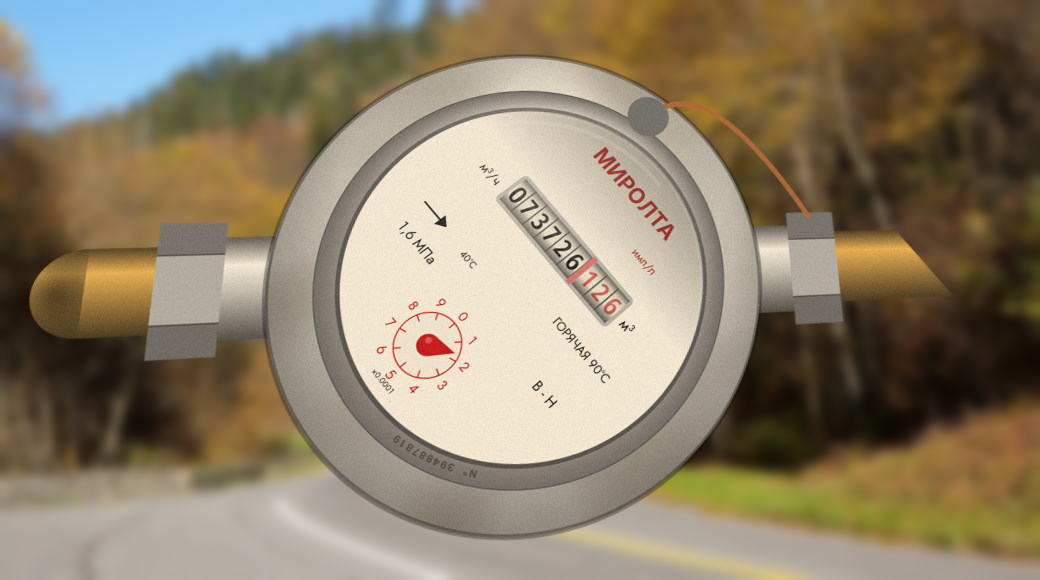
73726.1261 m³
